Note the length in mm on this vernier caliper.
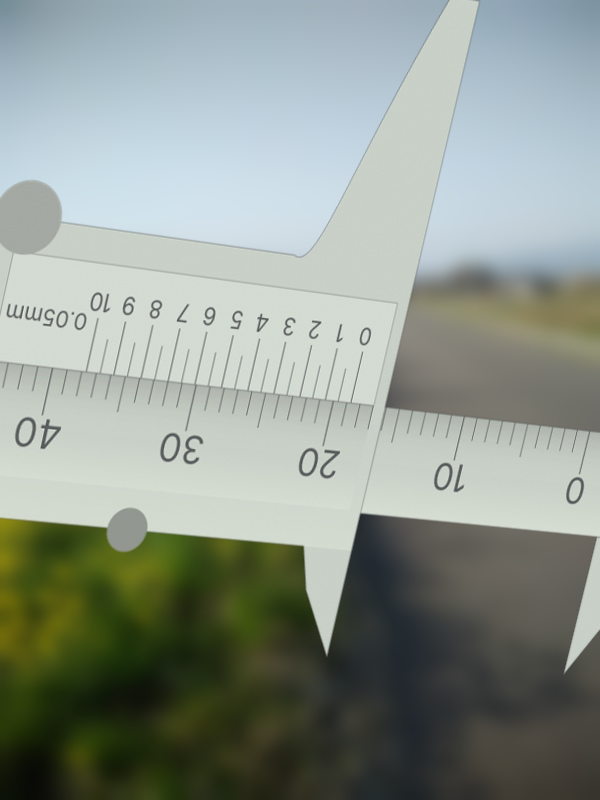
18.7 mm
